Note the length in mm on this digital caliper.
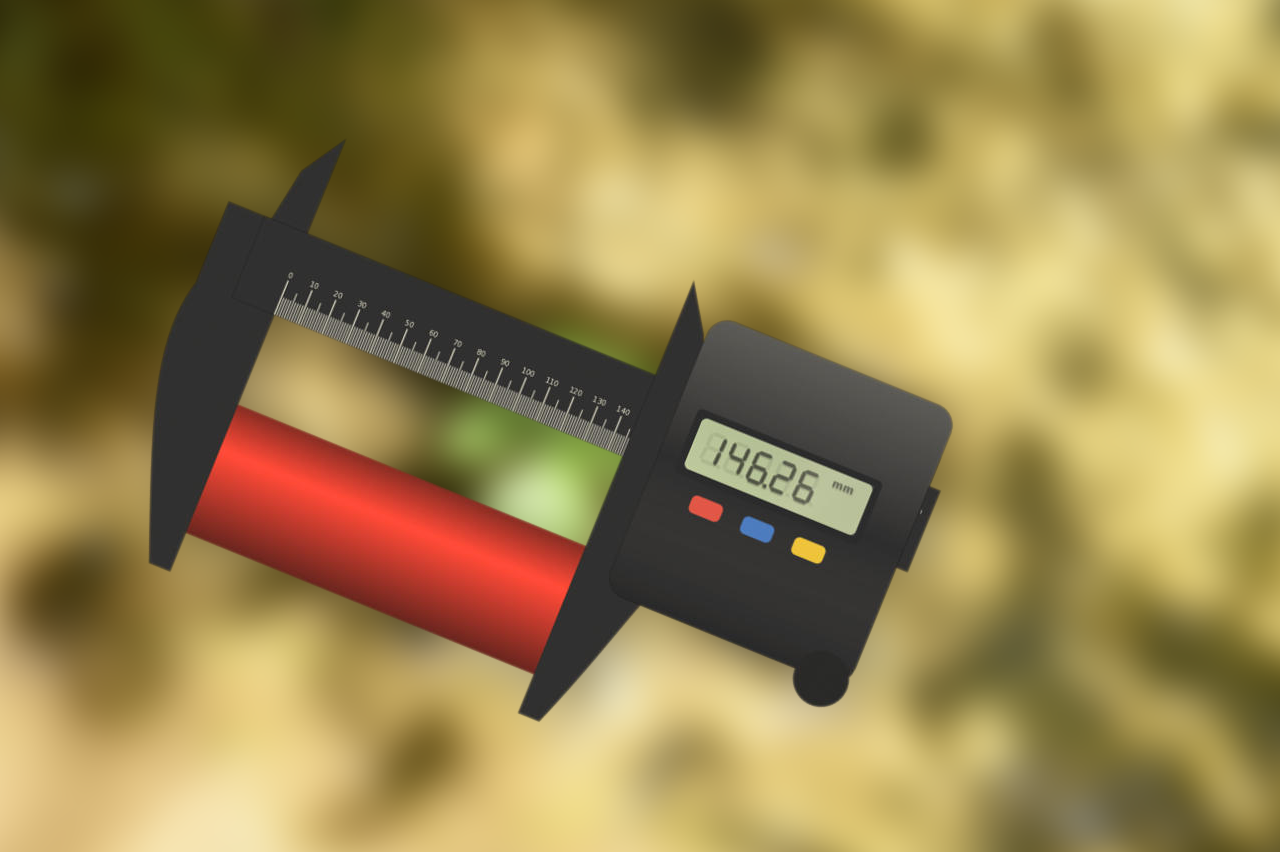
146.26 mm
